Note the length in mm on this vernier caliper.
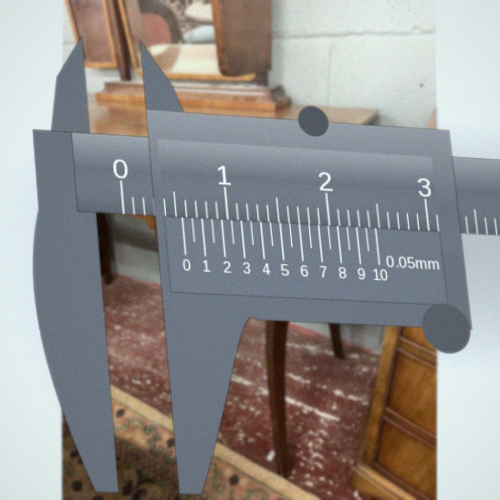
5.6 mm
